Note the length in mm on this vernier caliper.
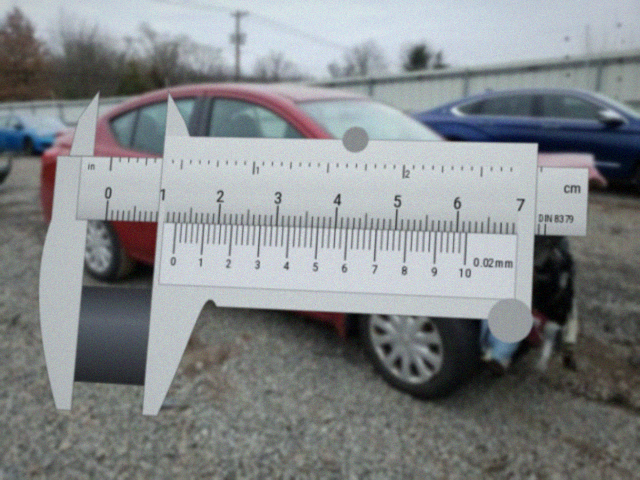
12.5 mm
